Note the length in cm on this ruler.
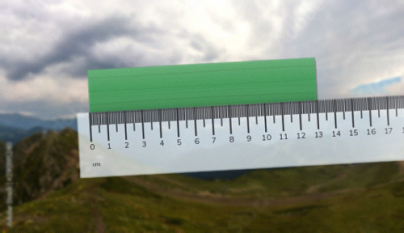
13 cm
